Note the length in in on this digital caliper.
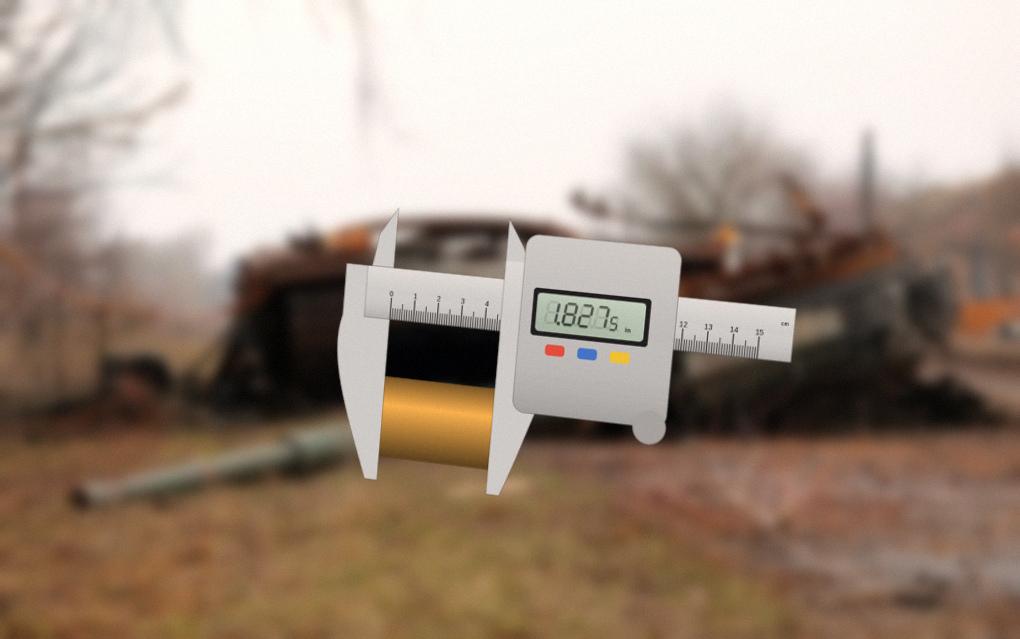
1.8275 in
